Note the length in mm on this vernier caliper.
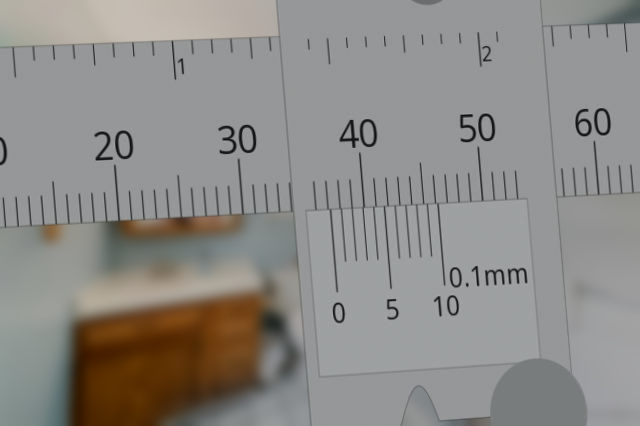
37.2 mm
